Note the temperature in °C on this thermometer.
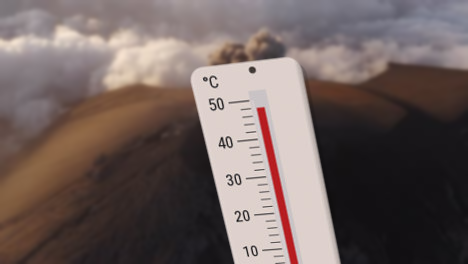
48 °C
